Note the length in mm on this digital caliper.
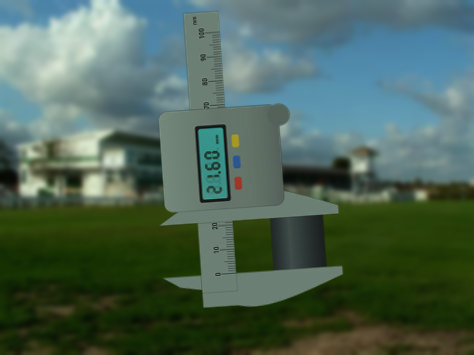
21.60 mm
